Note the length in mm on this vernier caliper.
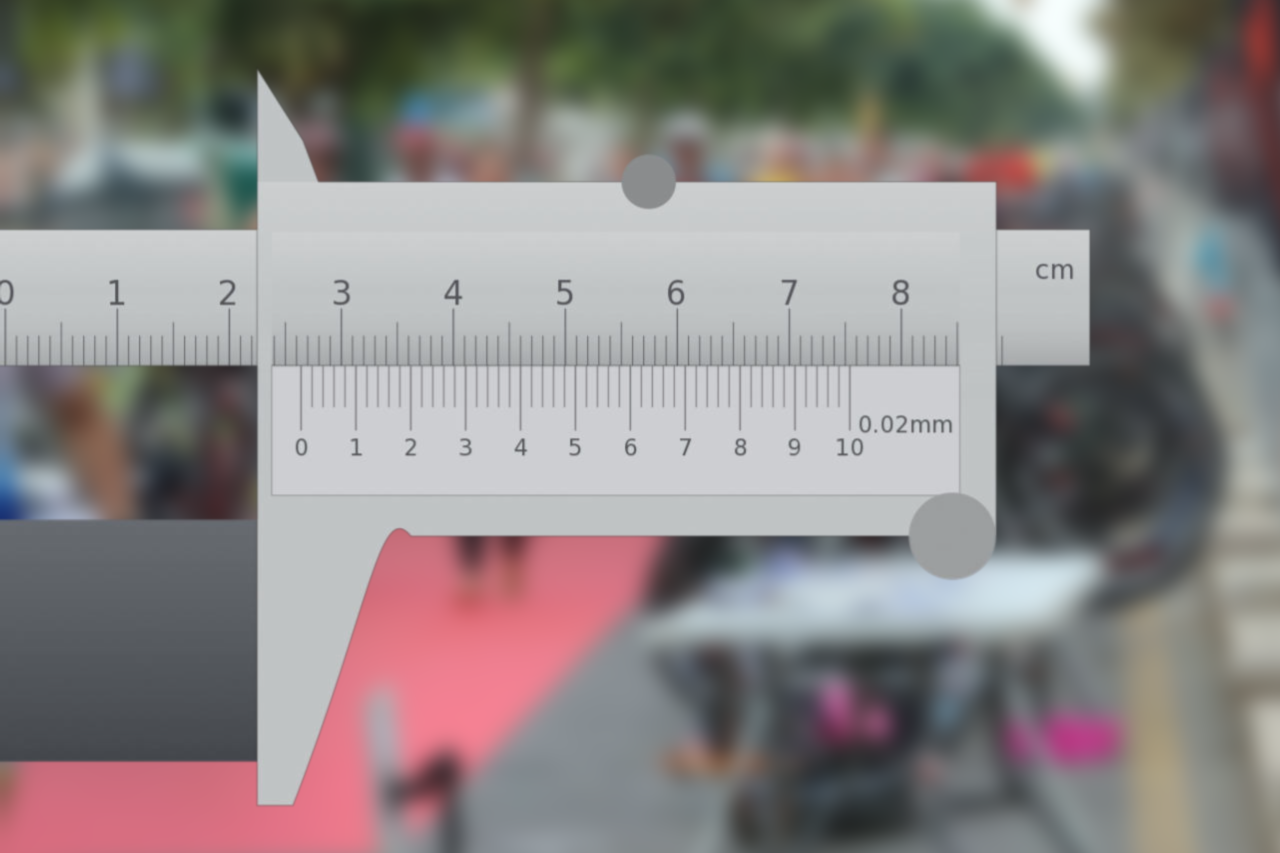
26.4 mm
